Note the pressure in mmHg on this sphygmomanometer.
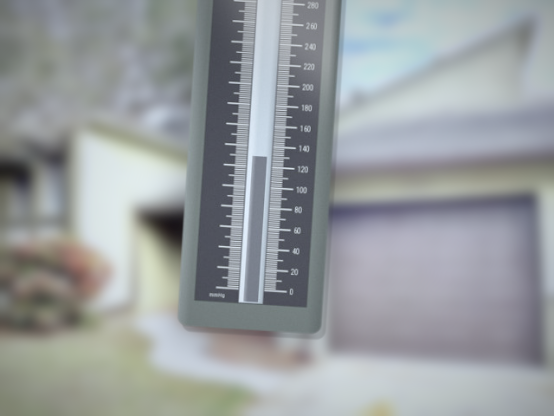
130 mmHg
